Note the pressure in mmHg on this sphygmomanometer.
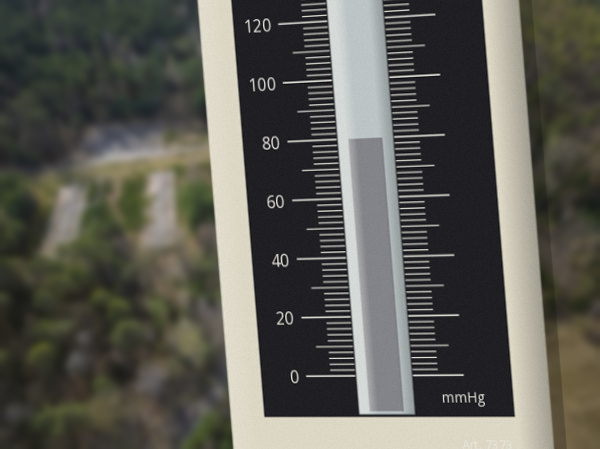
80 mmHg
